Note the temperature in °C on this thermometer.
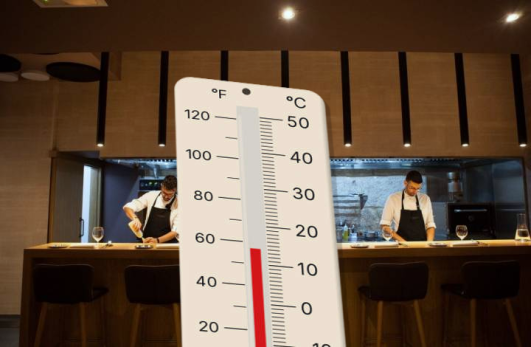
14 °C
